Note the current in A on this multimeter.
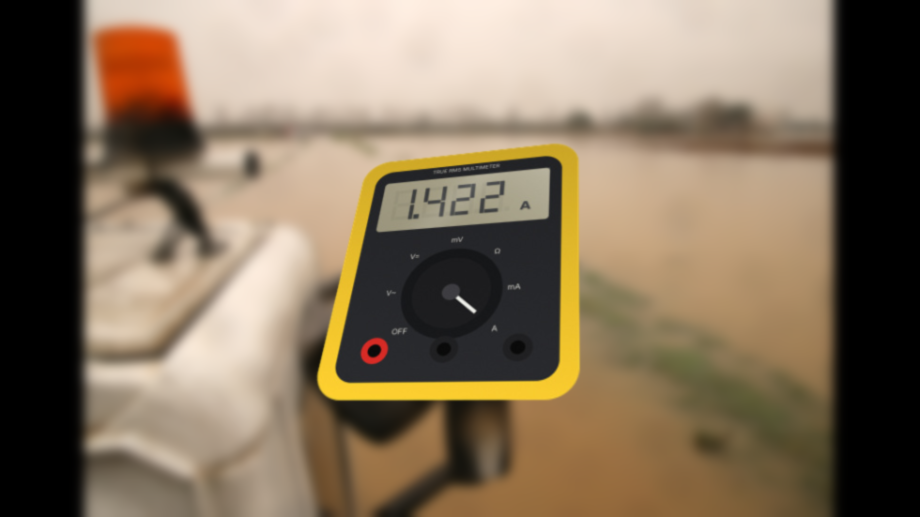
1.422 A
